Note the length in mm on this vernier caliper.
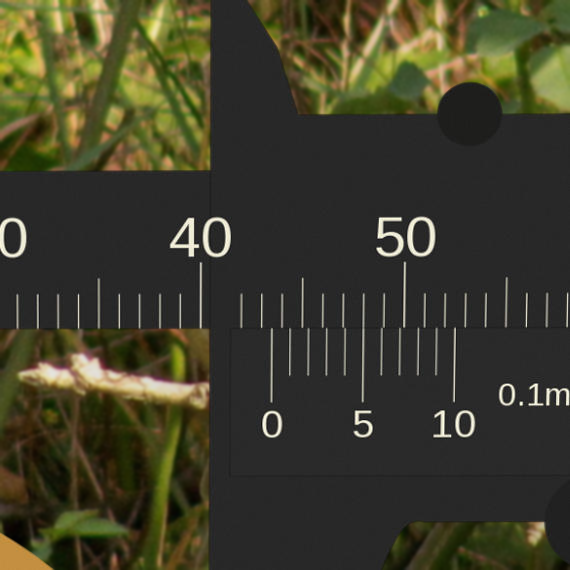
43.5 mm
